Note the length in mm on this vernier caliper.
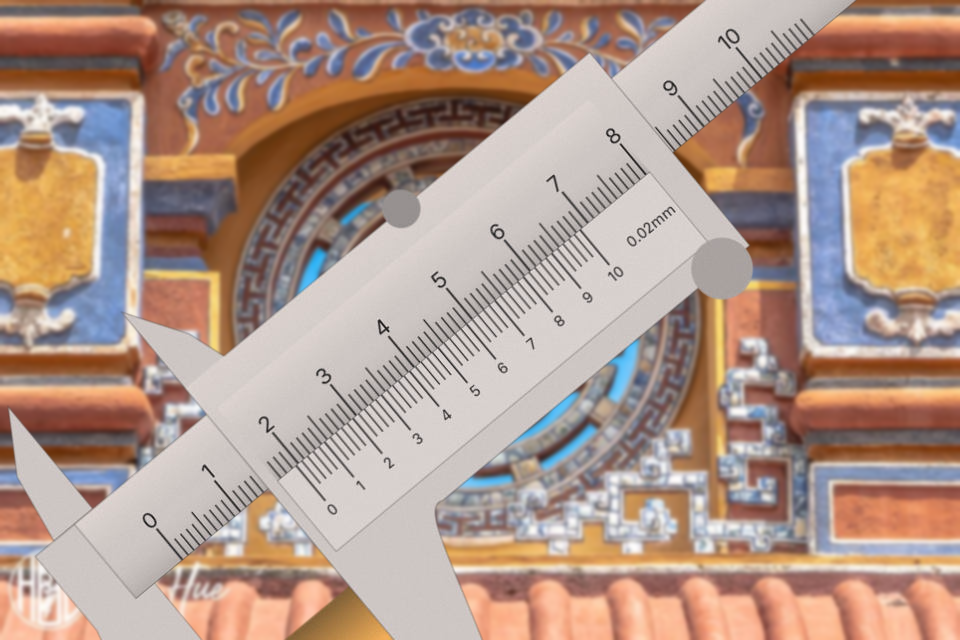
19.6 mm
